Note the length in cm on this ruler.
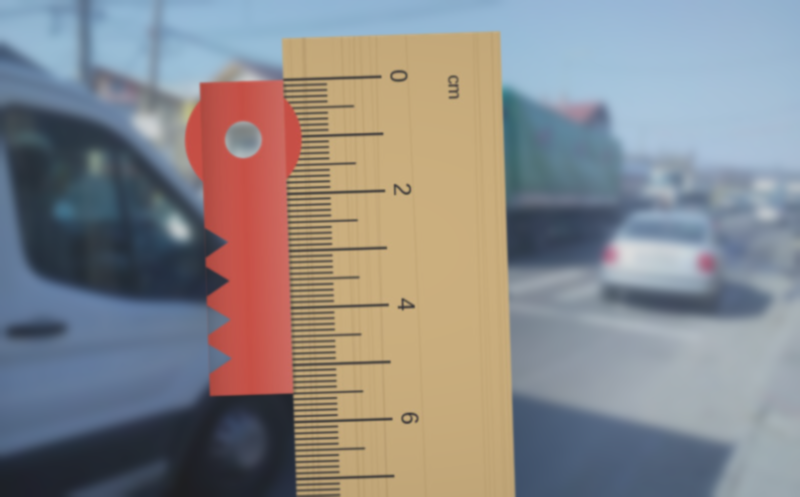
5.5 cm
